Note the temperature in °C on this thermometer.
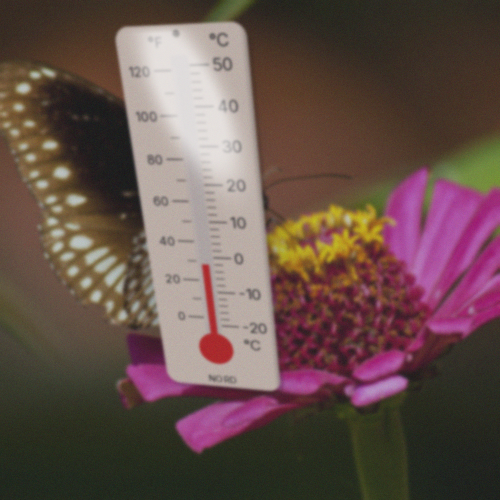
-2 °C
